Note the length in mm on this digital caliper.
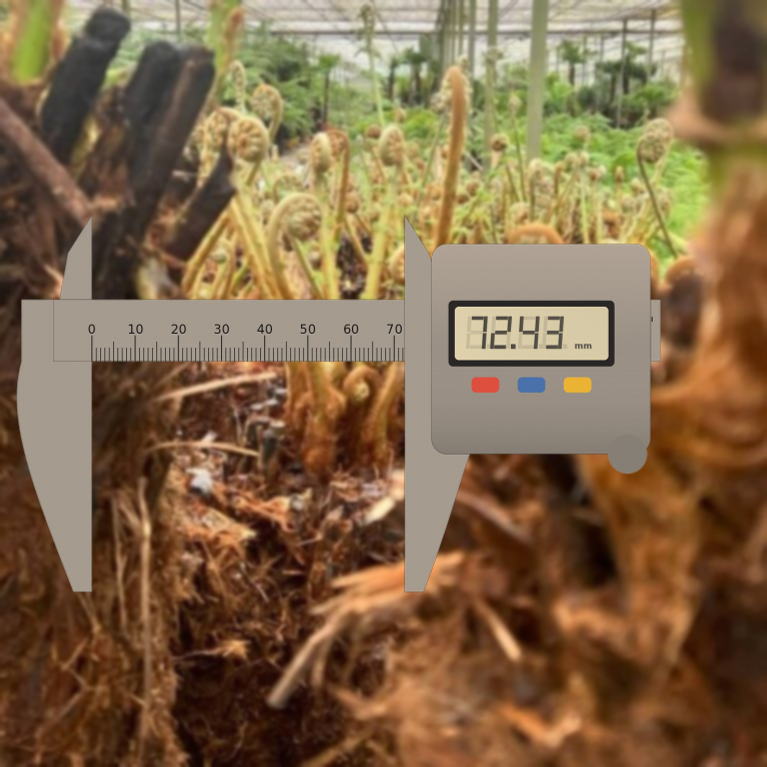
72.43 mm
